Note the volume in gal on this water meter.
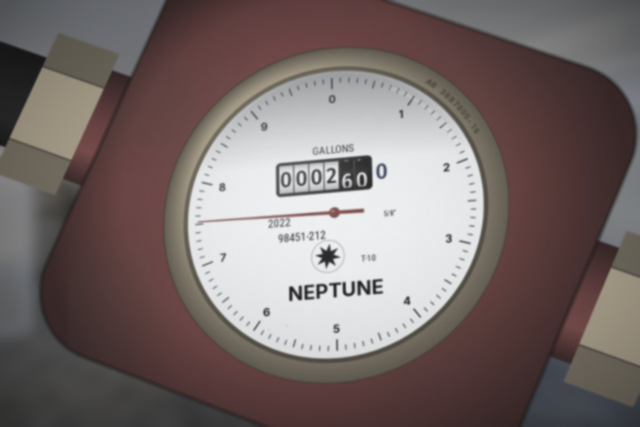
2597.5 gal
